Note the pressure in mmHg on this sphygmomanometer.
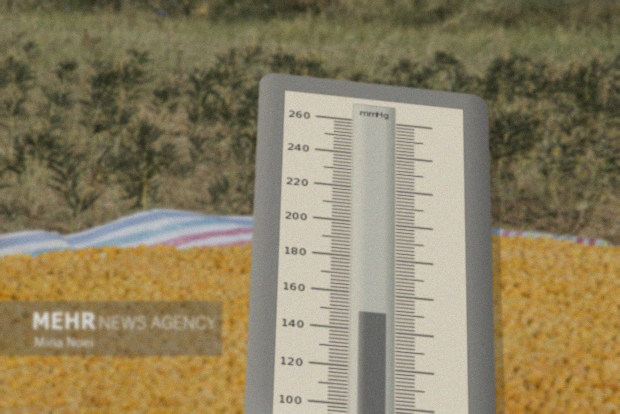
150 mmHg
